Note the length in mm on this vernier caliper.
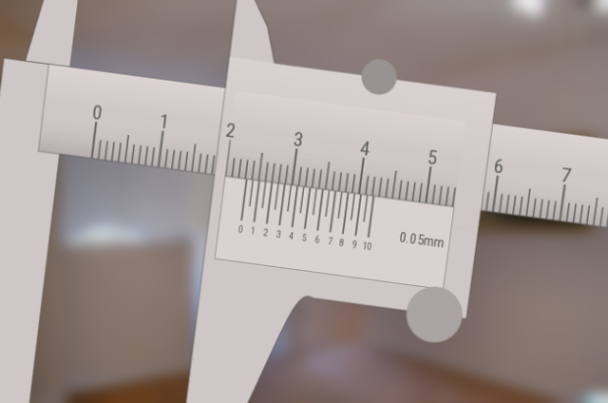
23.2 mm
